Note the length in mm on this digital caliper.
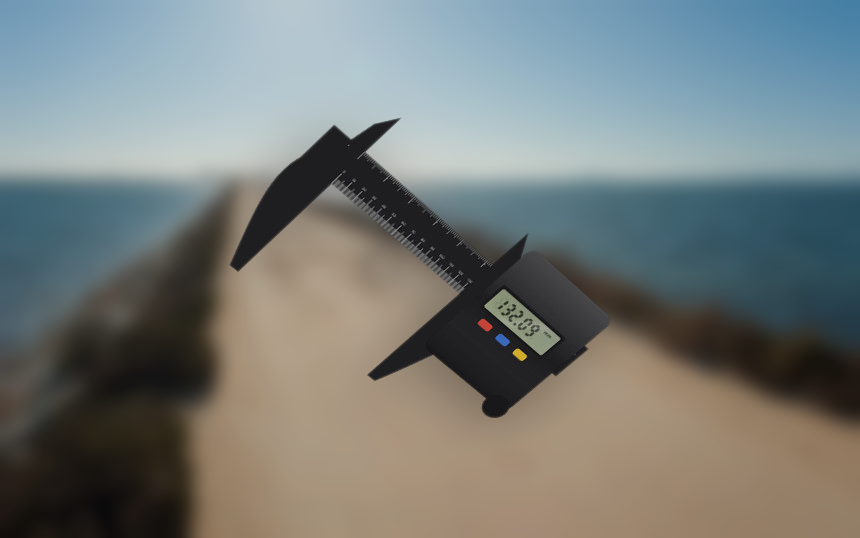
132.09 mm
